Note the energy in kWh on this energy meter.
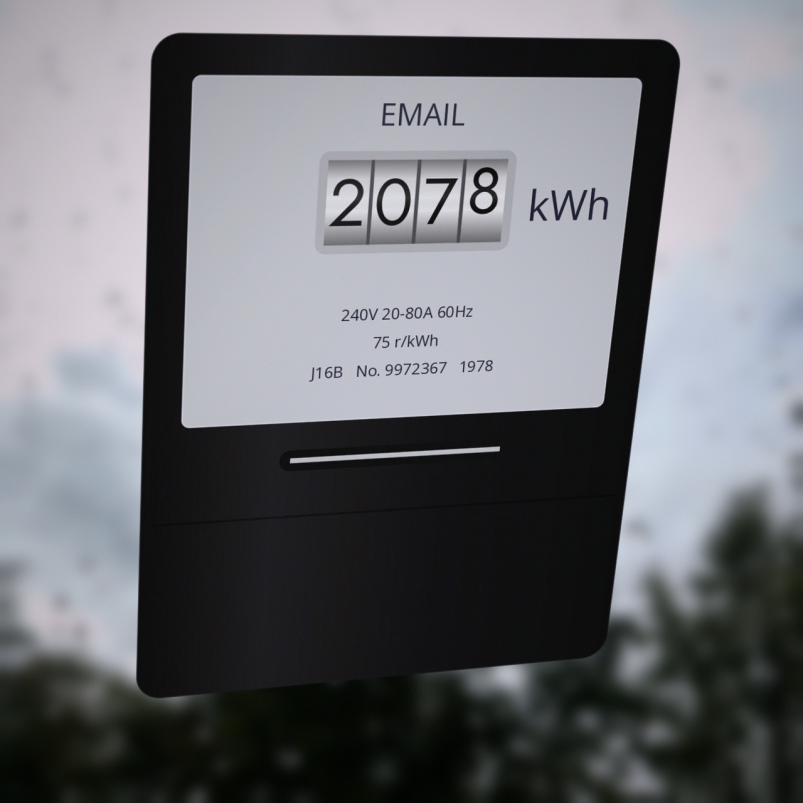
2078 kWh
